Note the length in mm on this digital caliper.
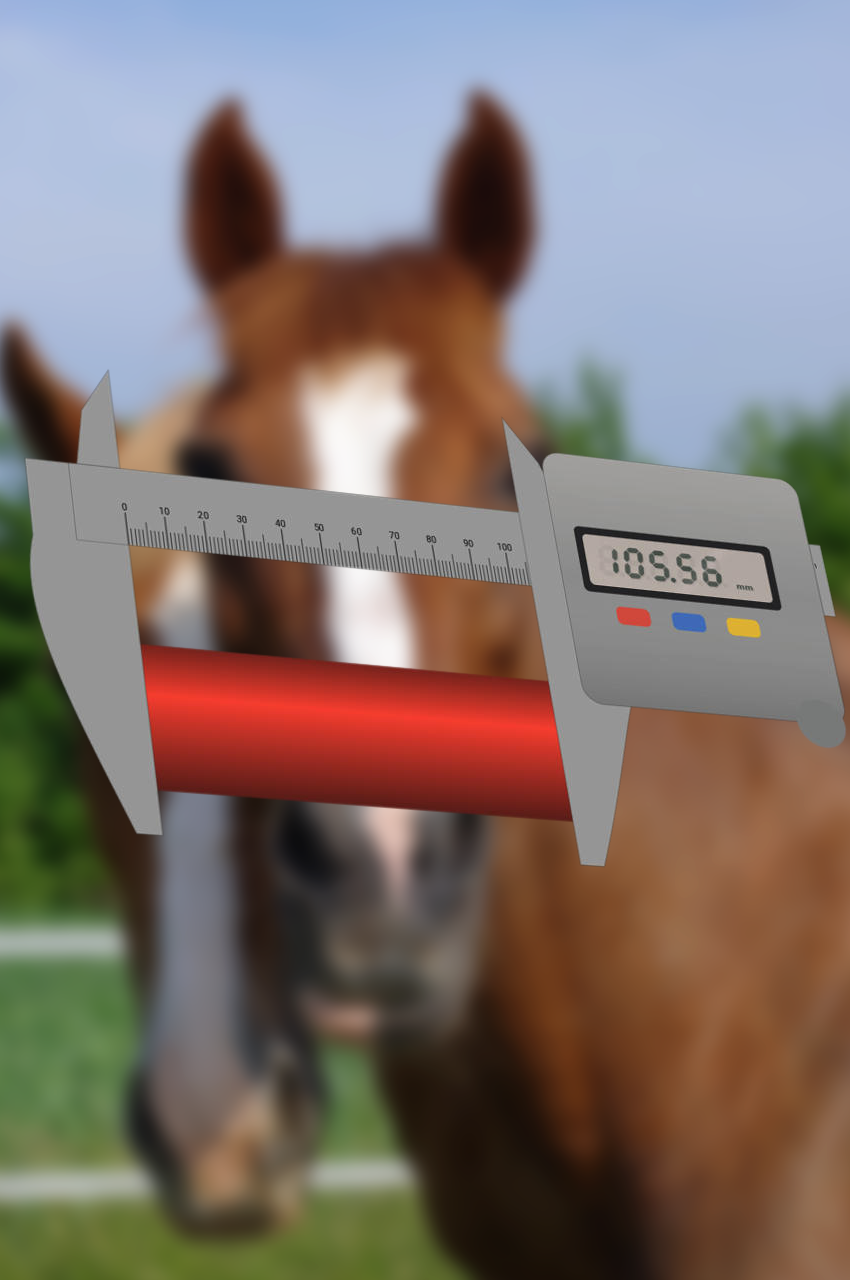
105.56 mm
